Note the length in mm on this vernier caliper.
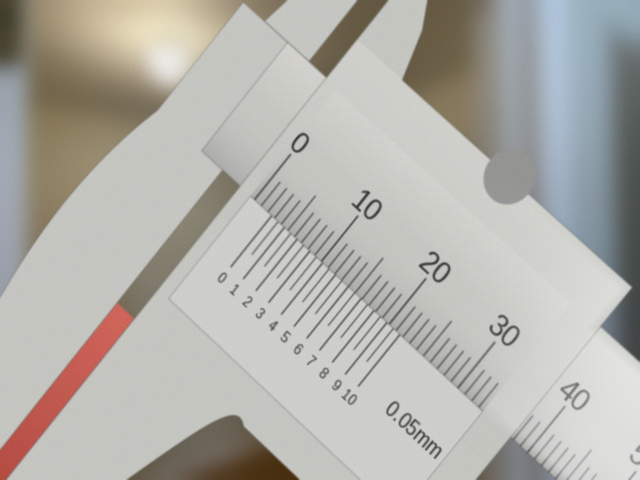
2.6 mm
